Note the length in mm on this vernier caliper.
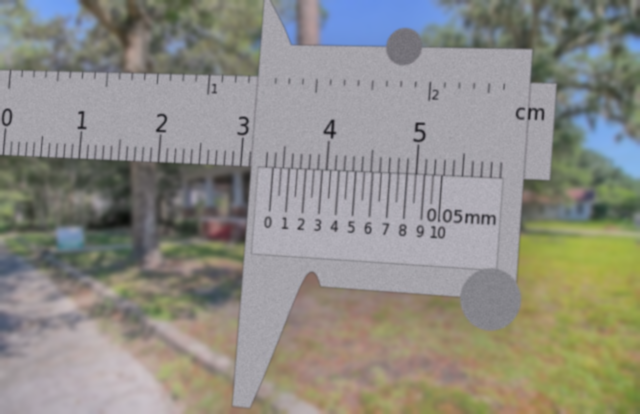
33.8 mm
